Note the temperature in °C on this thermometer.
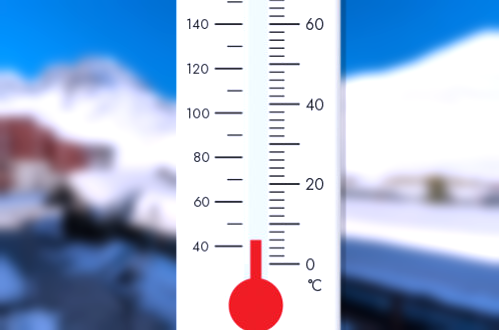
6 °C
